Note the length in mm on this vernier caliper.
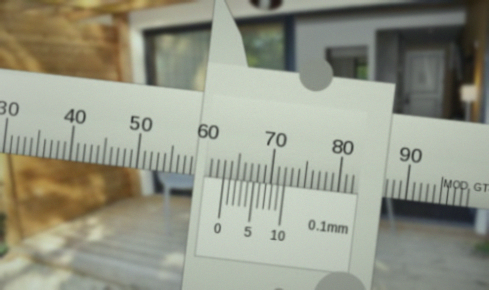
63.0 mm
